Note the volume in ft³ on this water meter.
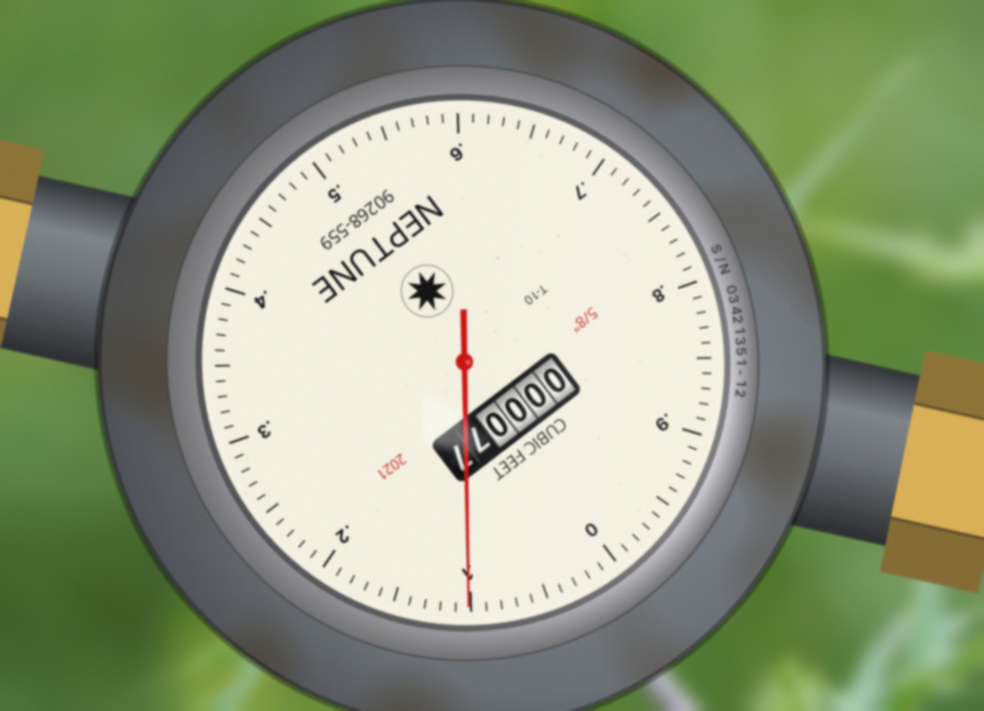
77.10 ft³
